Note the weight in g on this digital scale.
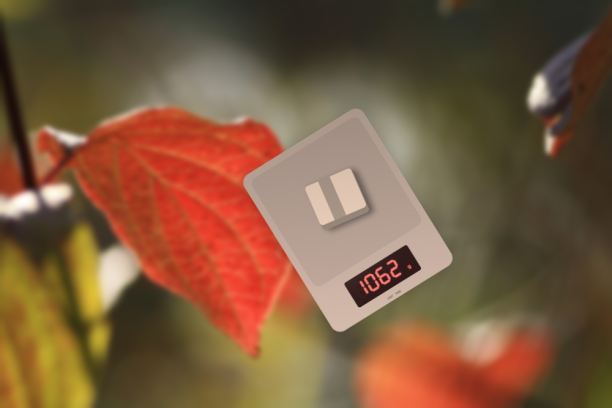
1062 g
